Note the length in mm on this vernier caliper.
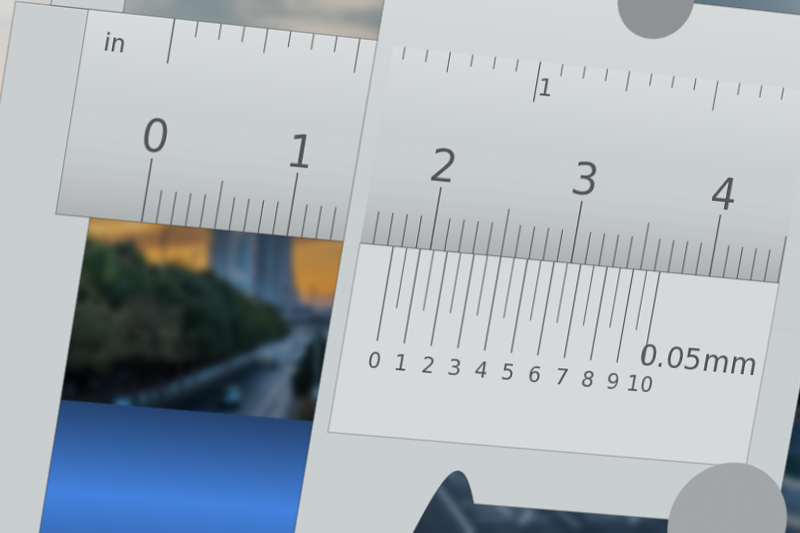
17.4 mm
